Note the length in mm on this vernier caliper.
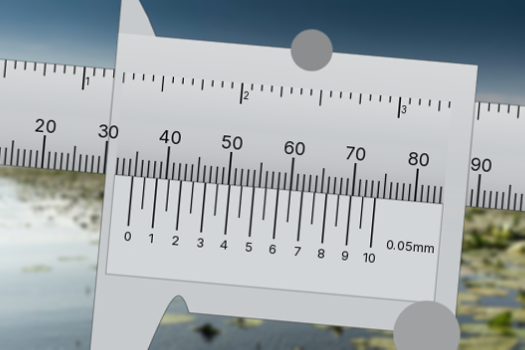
34.6 mm
